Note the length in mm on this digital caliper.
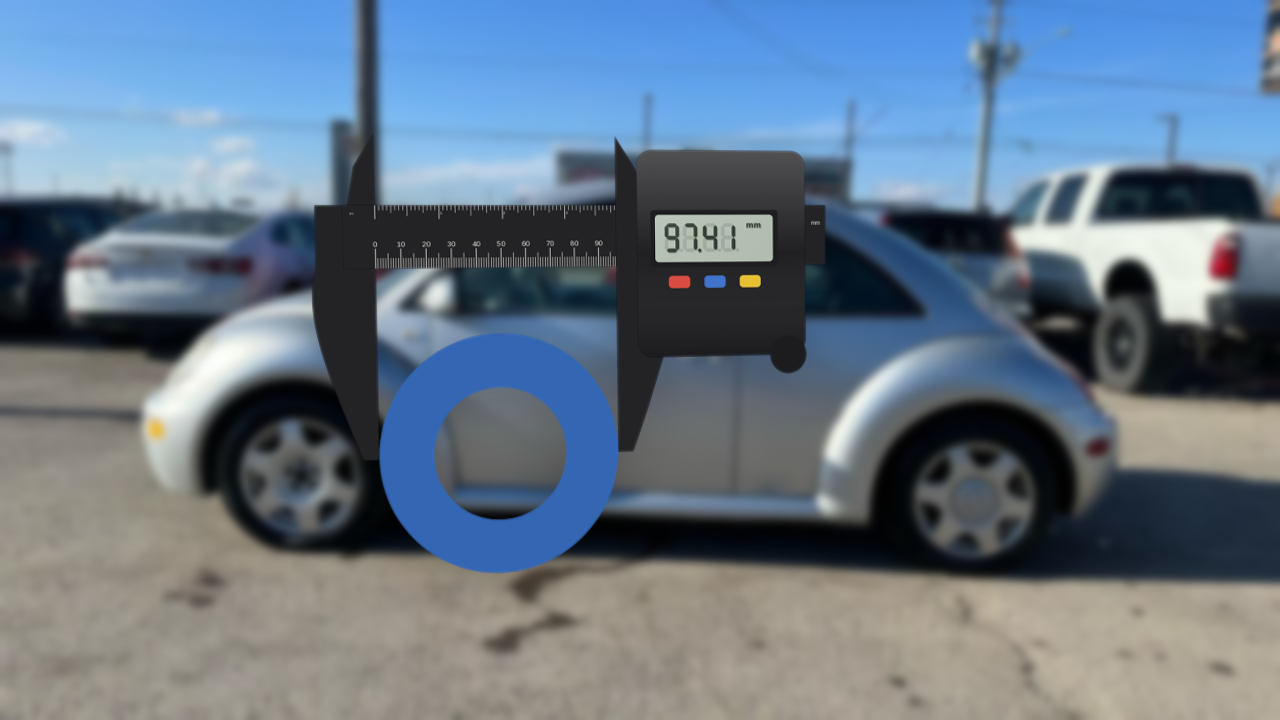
97.41 mm
